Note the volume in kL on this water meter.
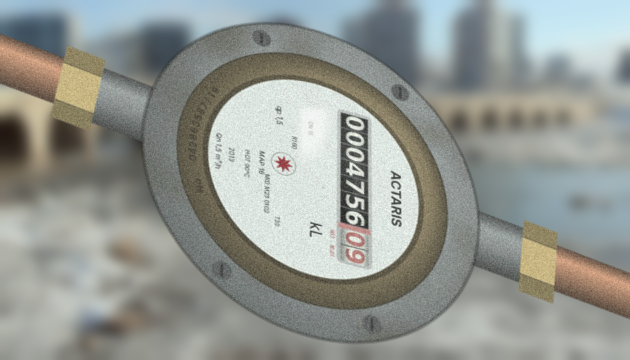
4756.09 kL
